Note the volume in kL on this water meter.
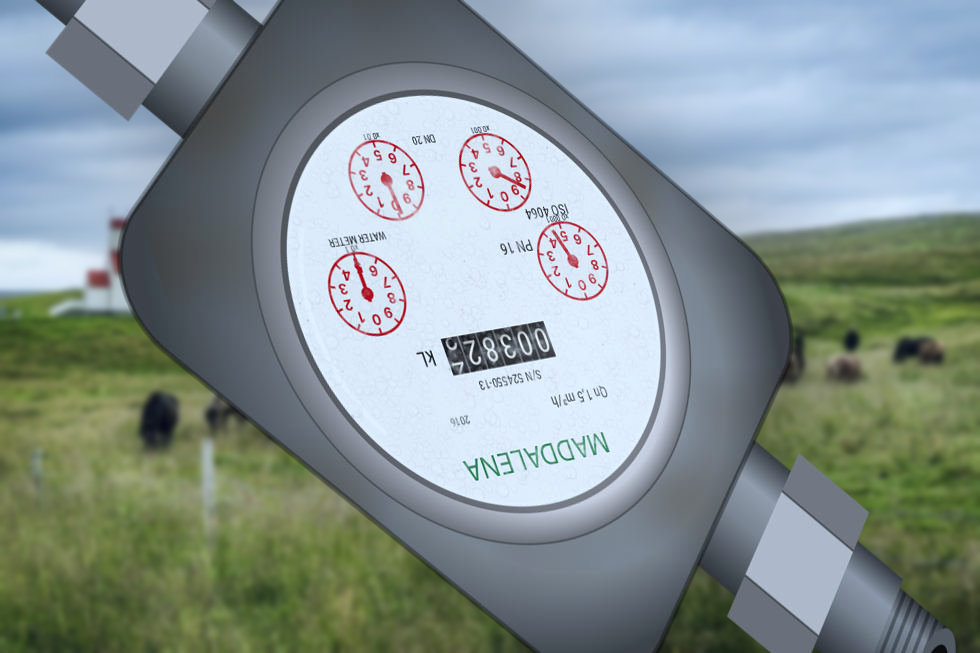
3822.4984 kL
